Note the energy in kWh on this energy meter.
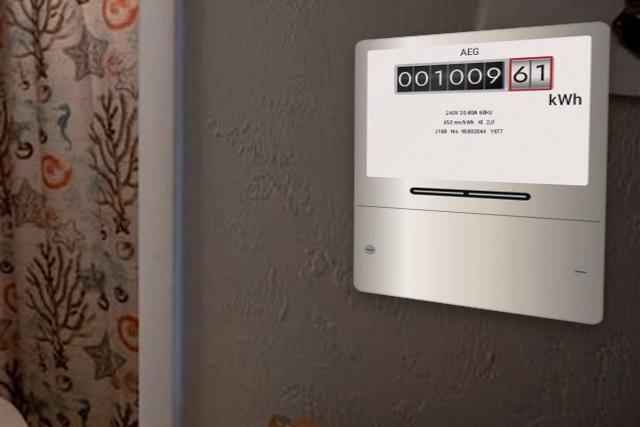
1009.61 kWh
